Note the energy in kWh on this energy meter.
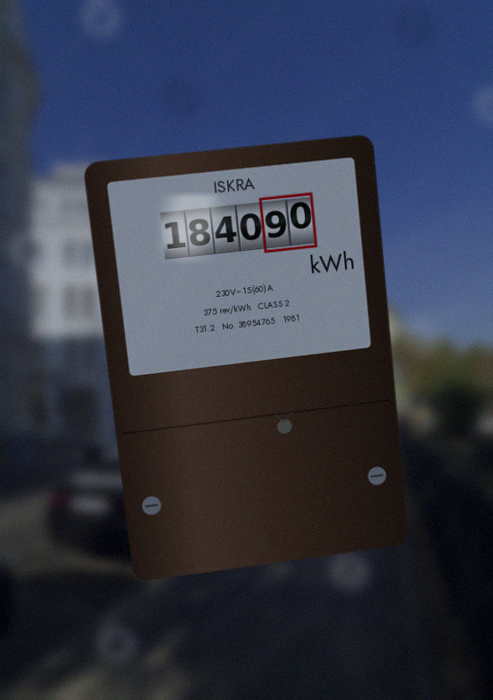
1840.90 kWh
